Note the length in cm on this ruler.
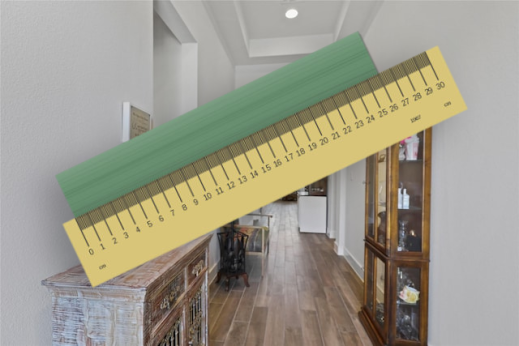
26 cm
